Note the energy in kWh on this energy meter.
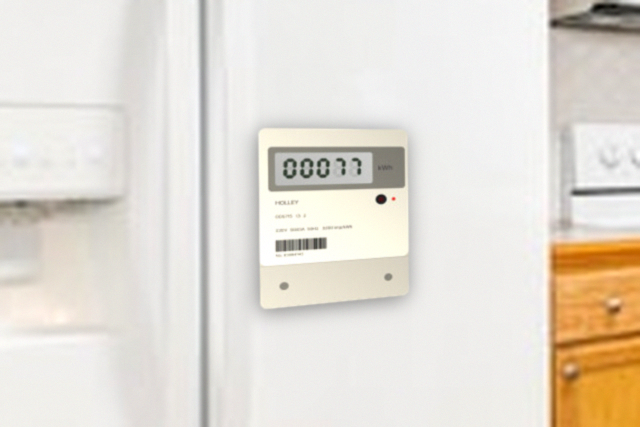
77 kWh
